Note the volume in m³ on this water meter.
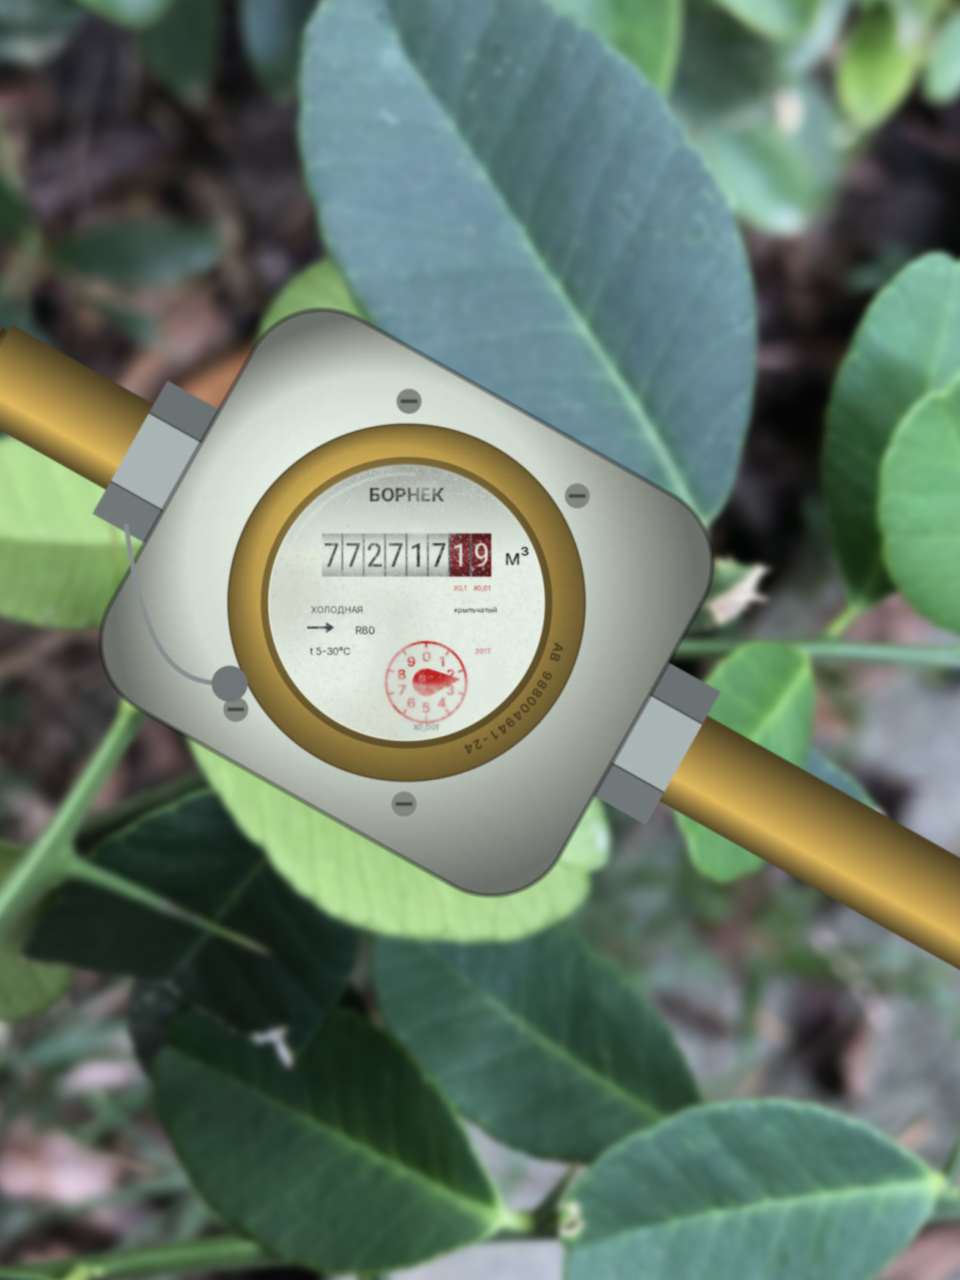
772717.192 m³
